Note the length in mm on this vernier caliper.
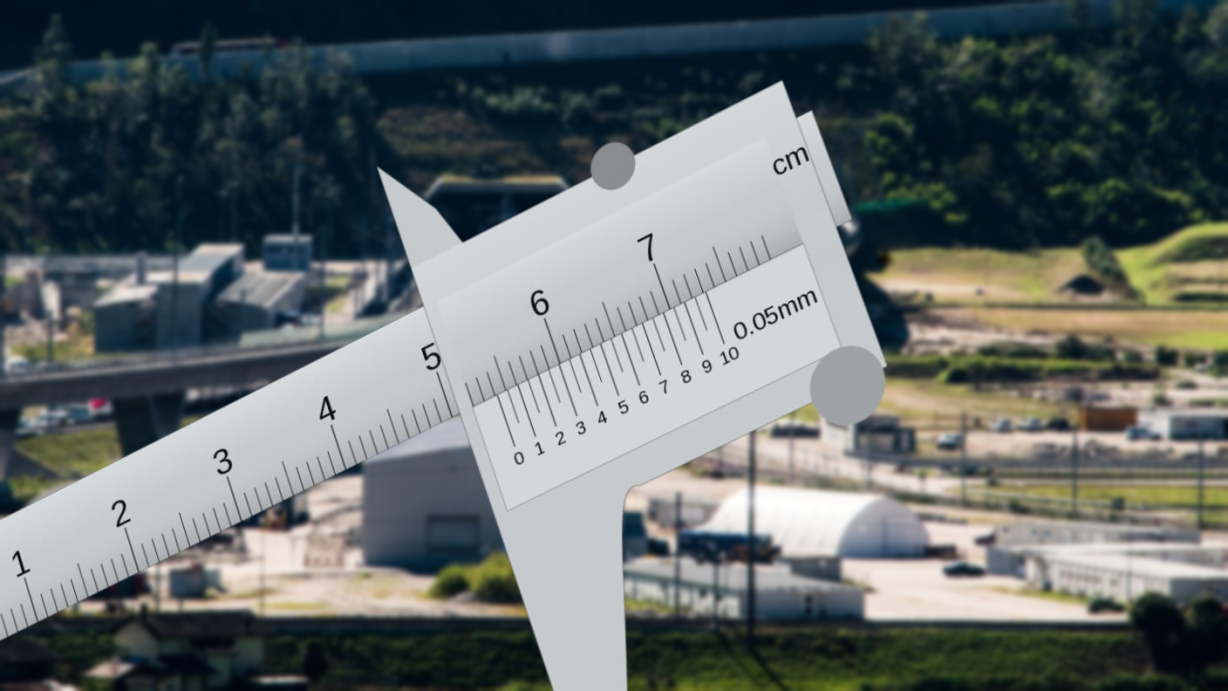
54.2 mm
